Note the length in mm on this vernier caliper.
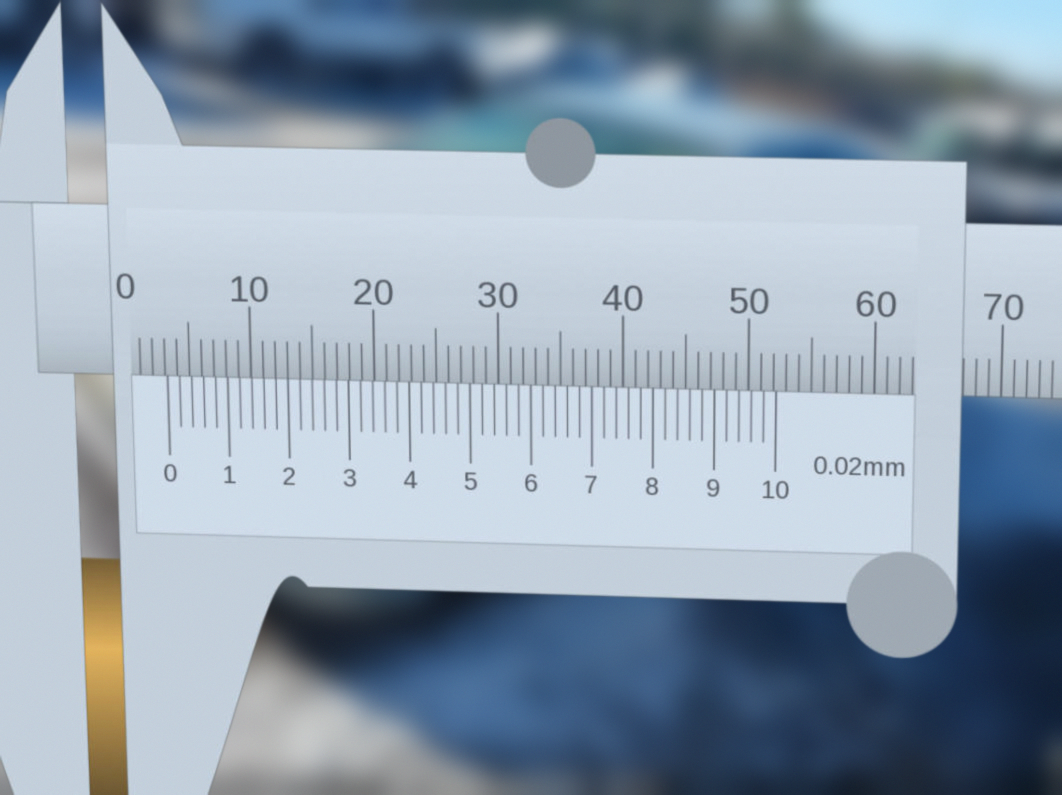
3.2 mm
